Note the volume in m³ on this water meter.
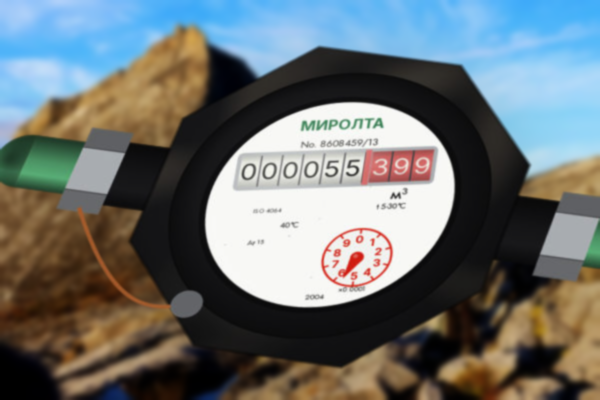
55.3995 m³
